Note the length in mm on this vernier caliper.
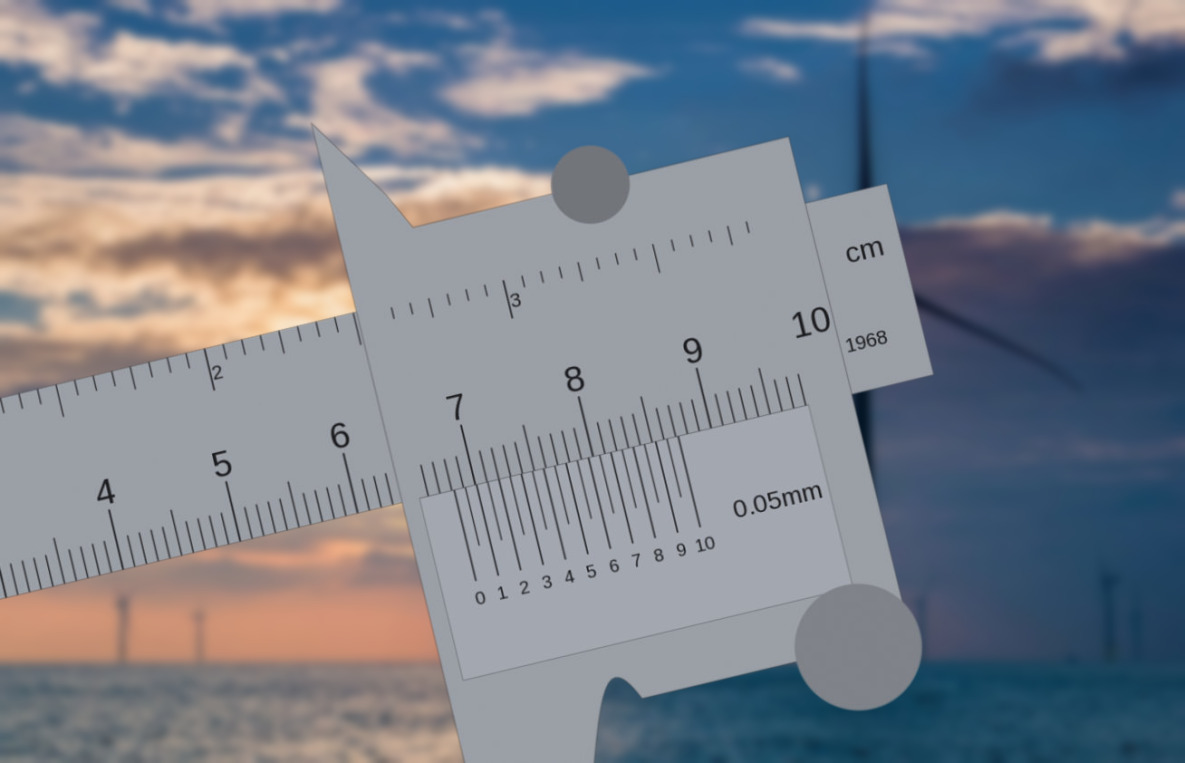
68.2 mm
